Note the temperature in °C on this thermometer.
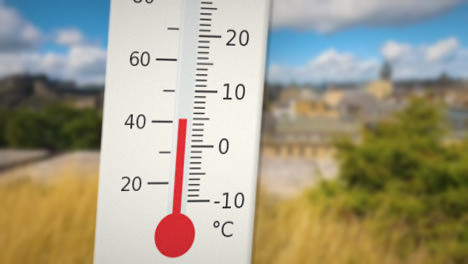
5 °C
